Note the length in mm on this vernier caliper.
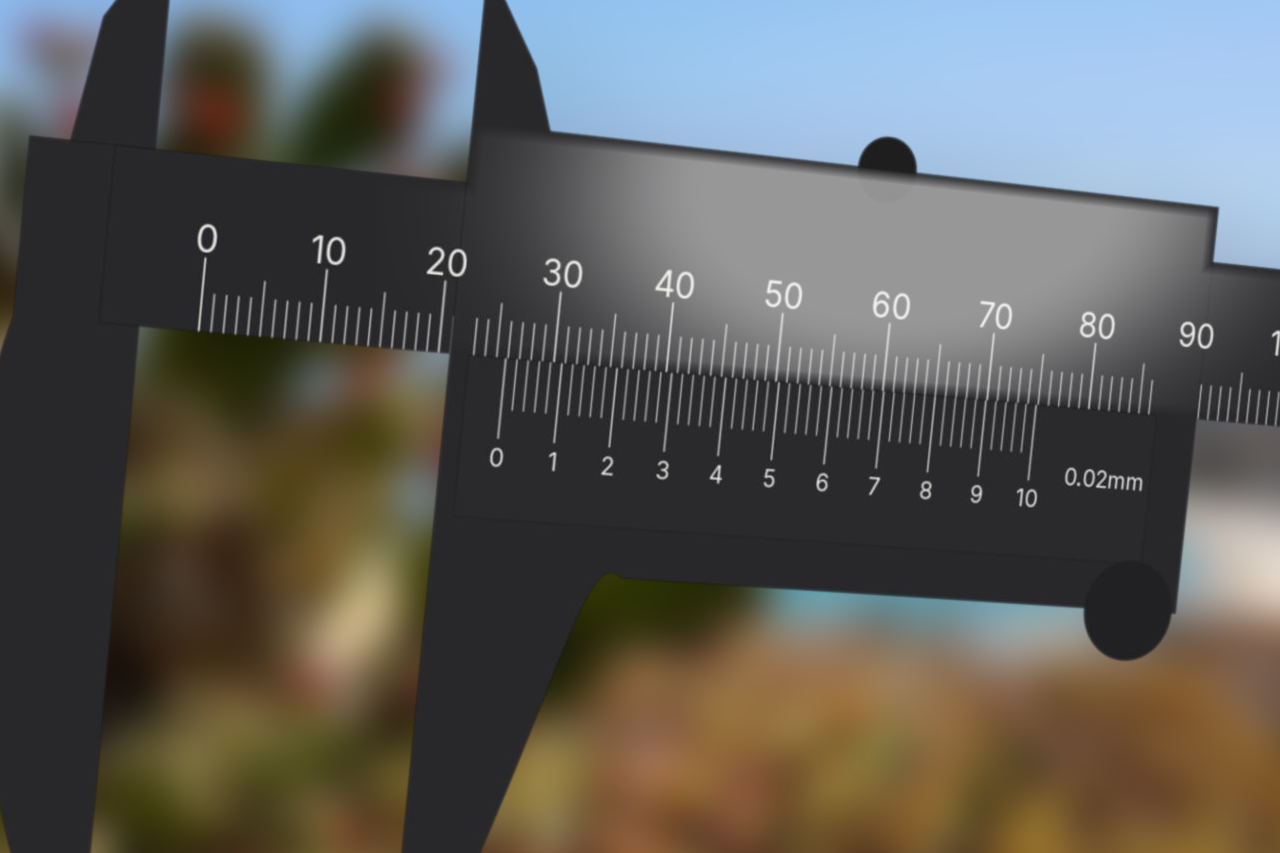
25.8 mm
